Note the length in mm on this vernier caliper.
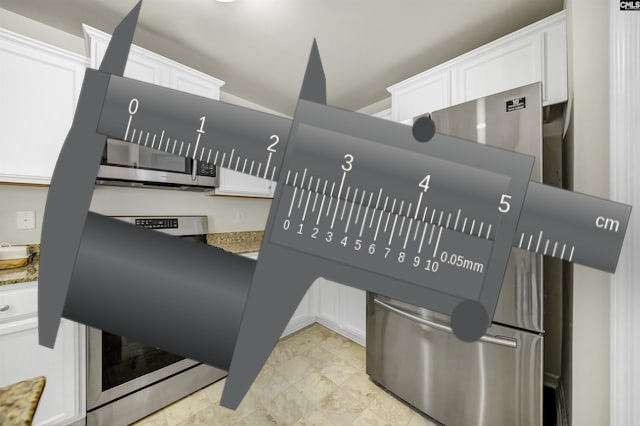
24.4 mm
